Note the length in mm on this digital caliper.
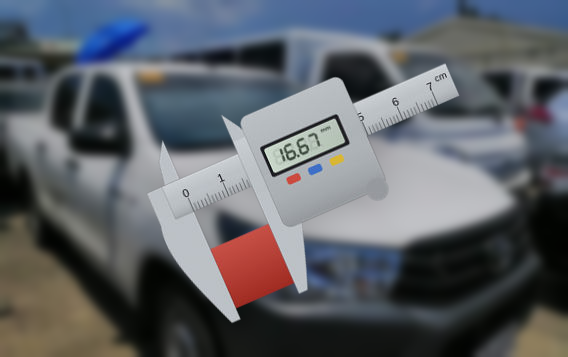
16.67 mm
